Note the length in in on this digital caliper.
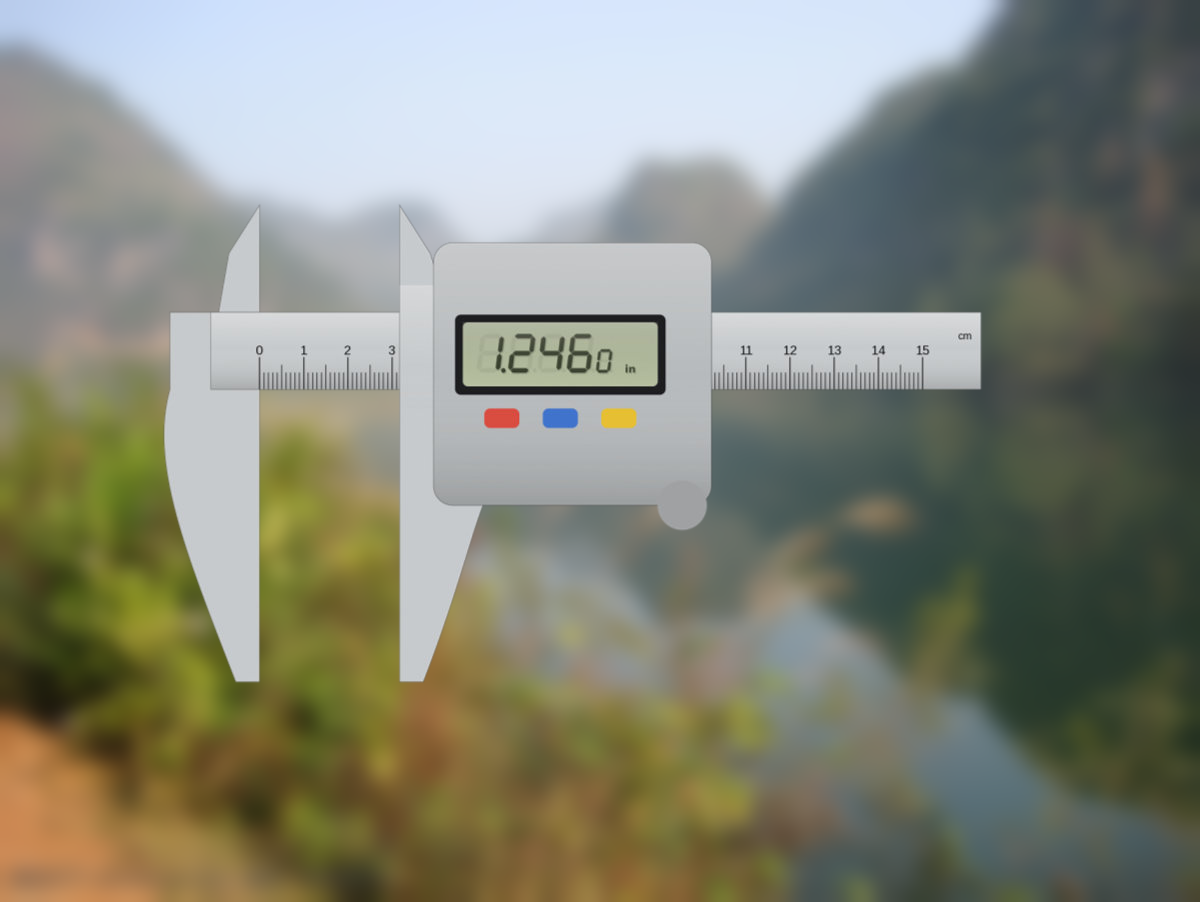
1.2460 in
